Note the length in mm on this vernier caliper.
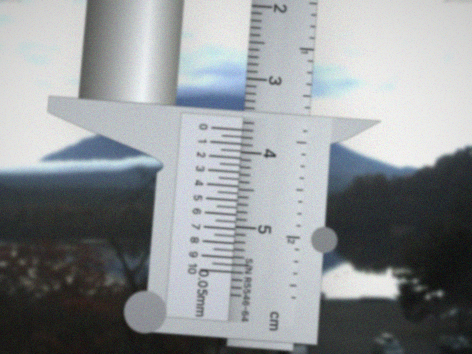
37.0 mm
